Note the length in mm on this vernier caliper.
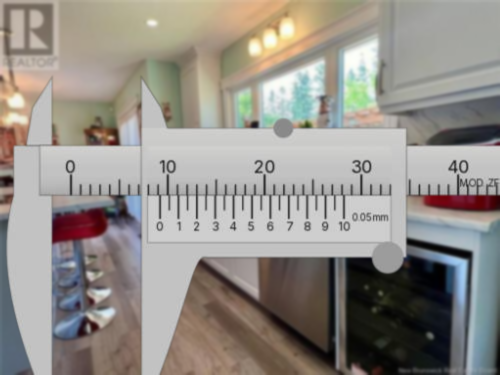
9.2 mm
